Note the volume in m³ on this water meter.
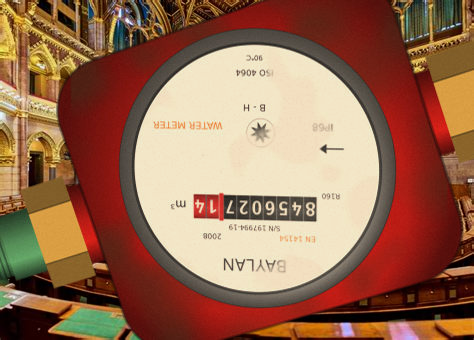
8456027.14 m³
